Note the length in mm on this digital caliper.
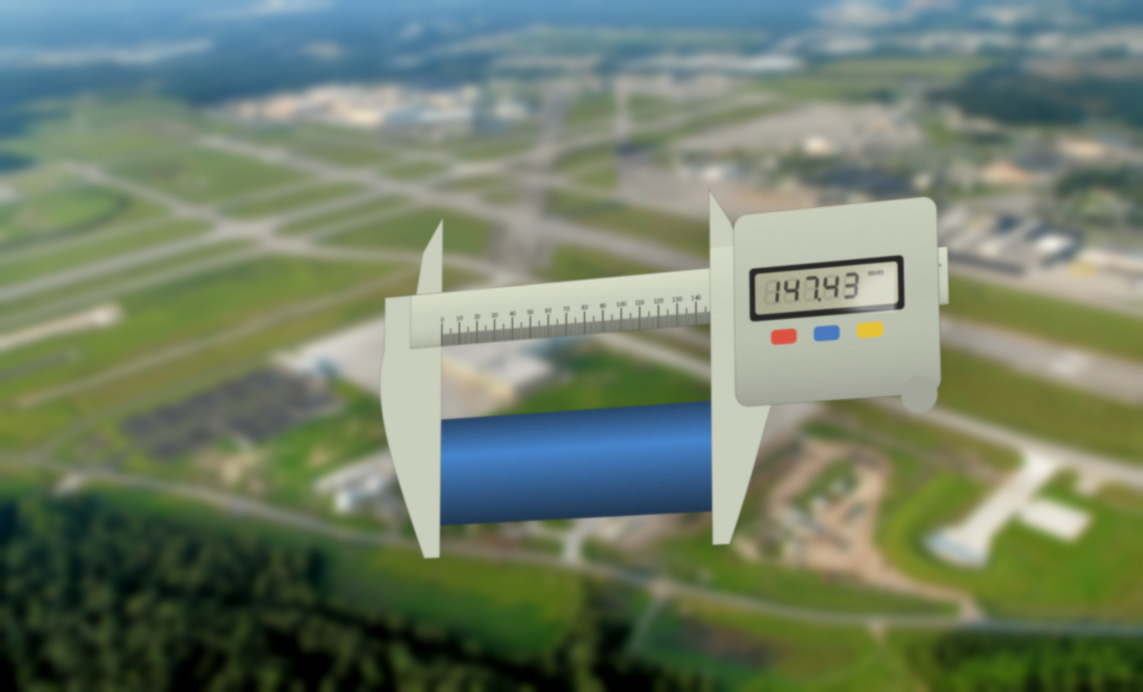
147.43 mm
